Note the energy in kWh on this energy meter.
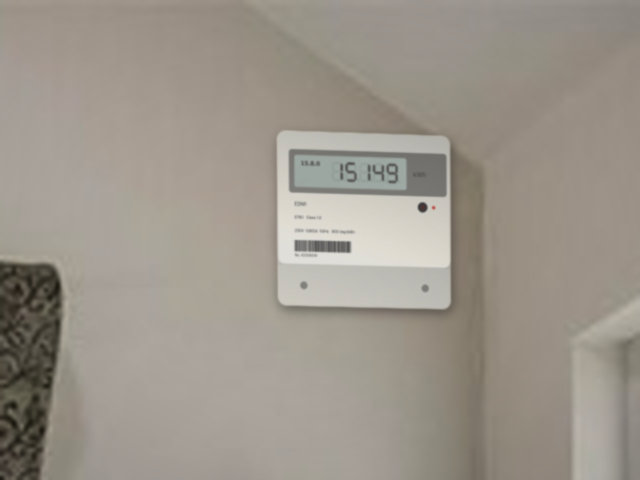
15149 kWh
